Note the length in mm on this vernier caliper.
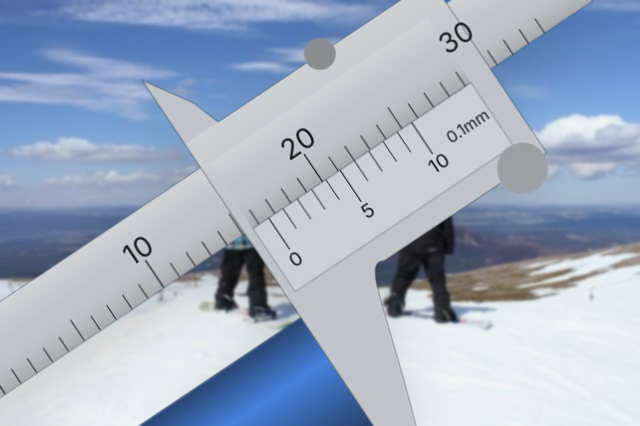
16.6 mm
